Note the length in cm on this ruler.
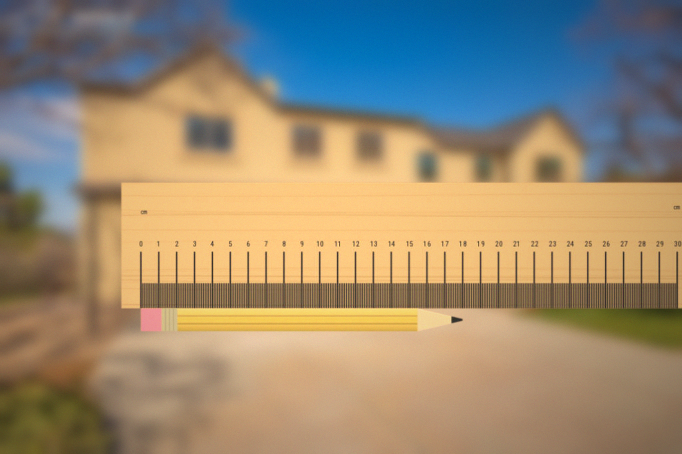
18 cm
